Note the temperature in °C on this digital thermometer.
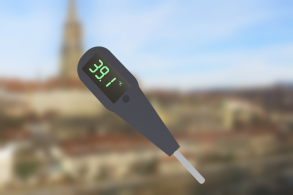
39.1 °C
